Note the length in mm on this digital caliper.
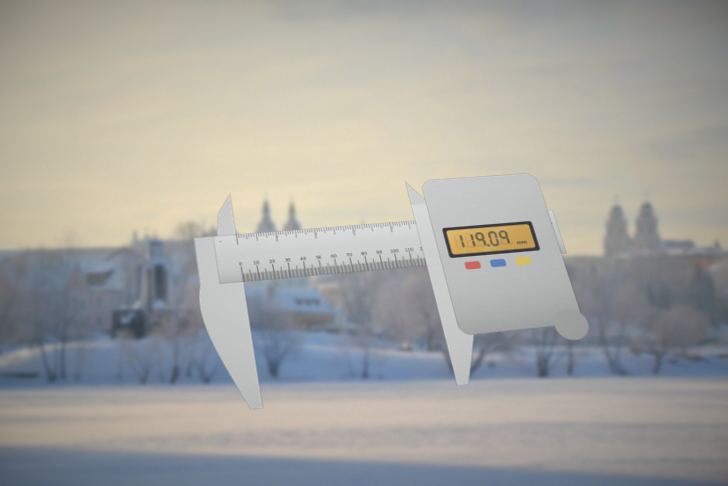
119.09 mm
